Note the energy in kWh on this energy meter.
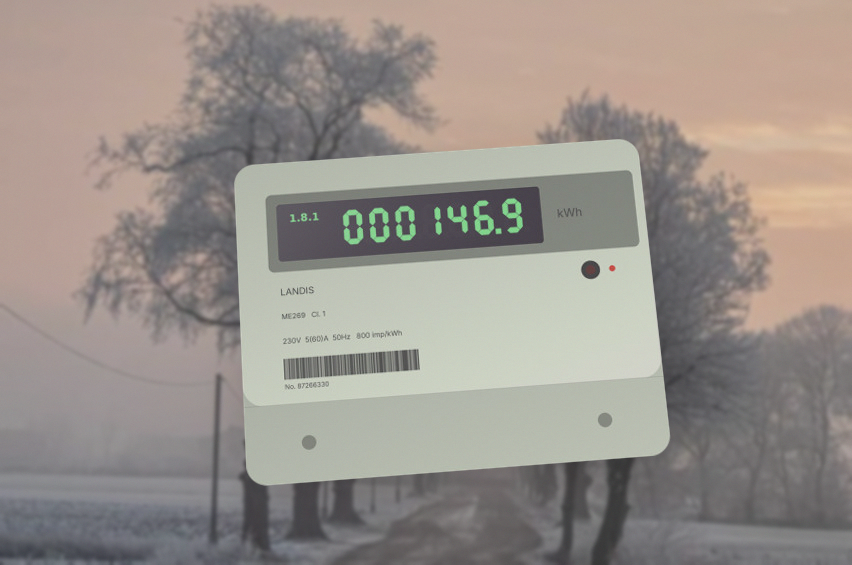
146.9 kWh
